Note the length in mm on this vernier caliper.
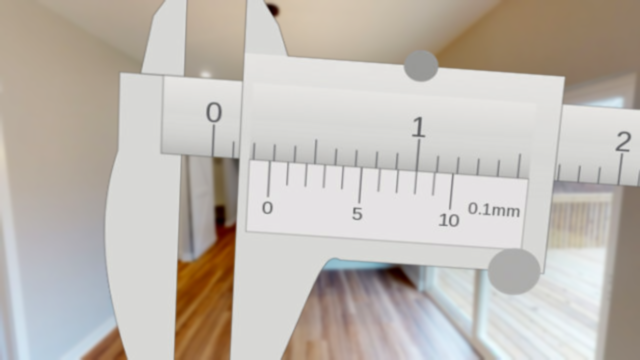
2.8 mm
